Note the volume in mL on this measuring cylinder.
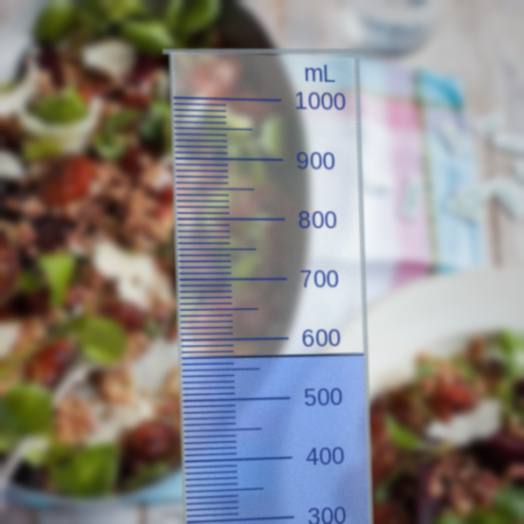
570 mL
